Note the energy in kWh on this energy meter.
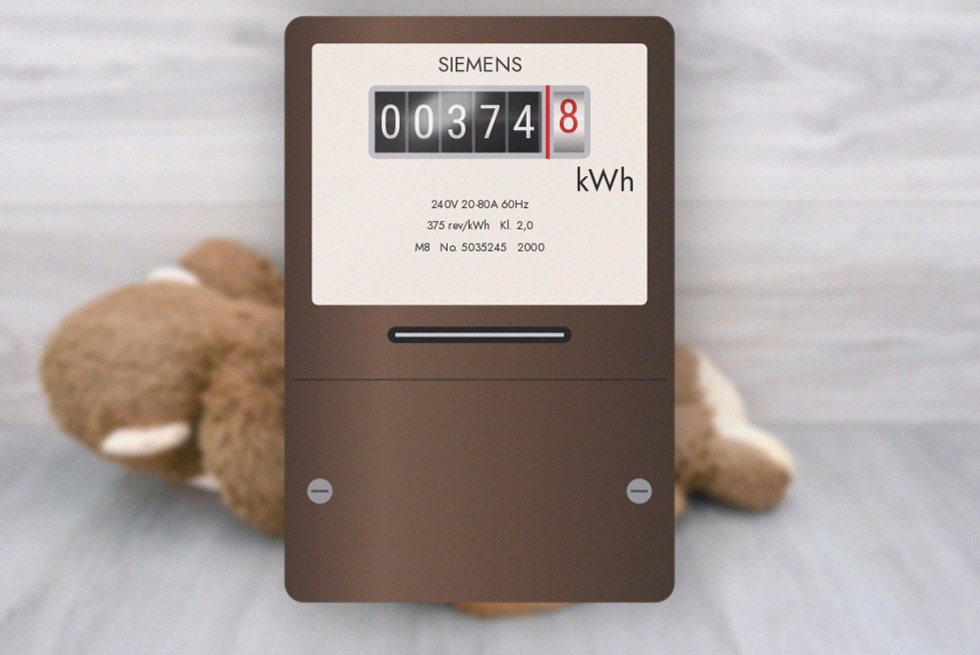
374.8 kWh
